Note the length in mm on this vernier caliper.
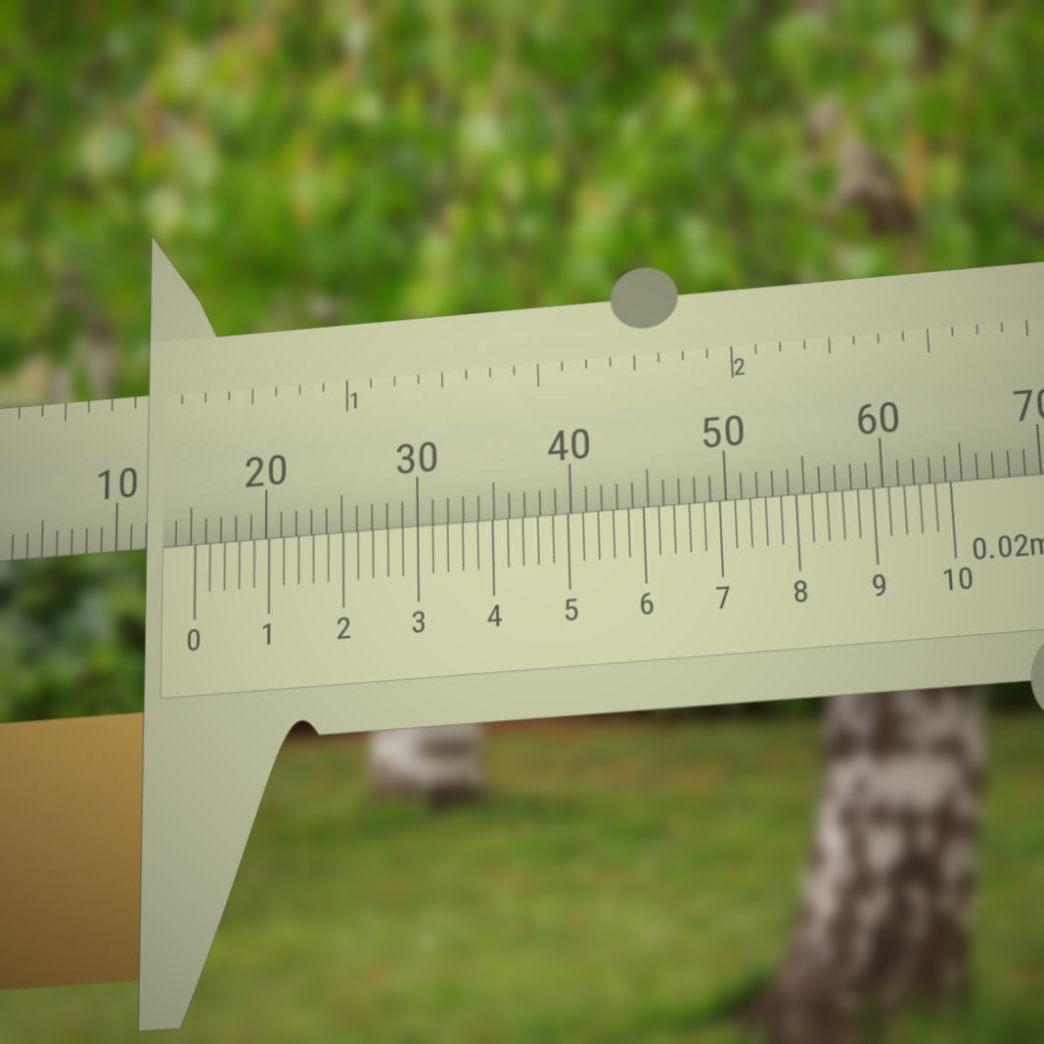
15.3 mm
